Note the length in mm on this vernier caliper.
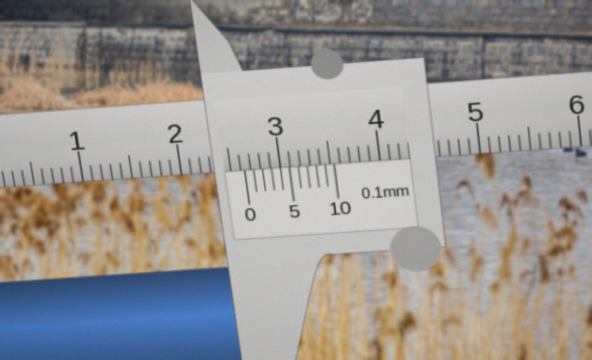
26.4 mm
